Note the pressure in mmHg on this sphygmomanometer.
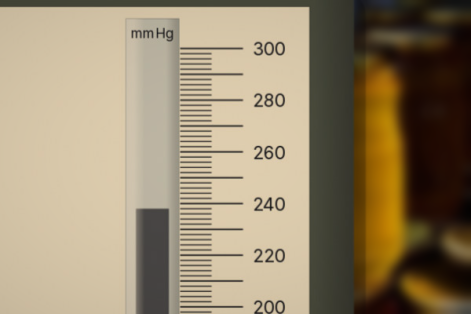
238 mmHg
